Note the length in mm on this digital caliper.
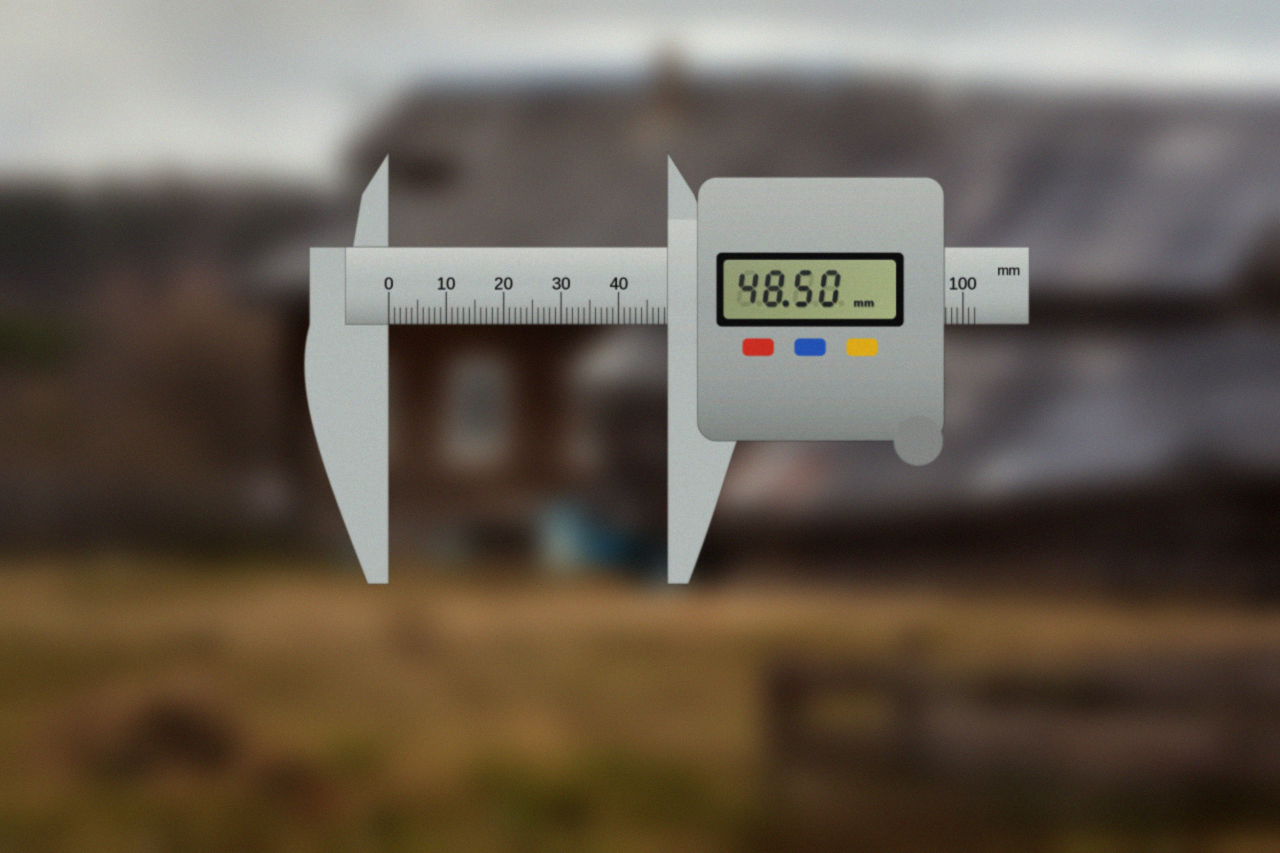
48.50 mm
